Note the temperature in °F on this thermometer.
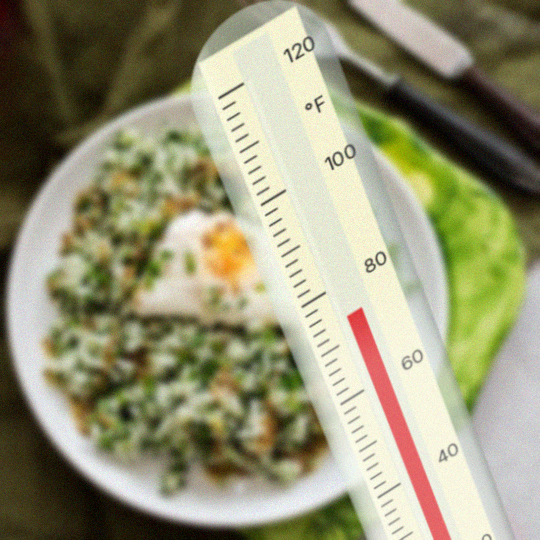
74 °F
